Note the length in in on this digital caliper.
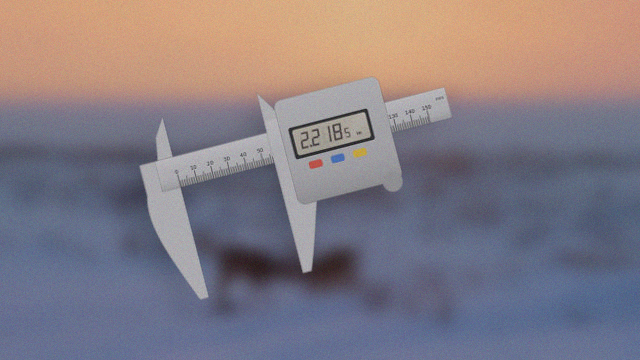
2.2185 in
